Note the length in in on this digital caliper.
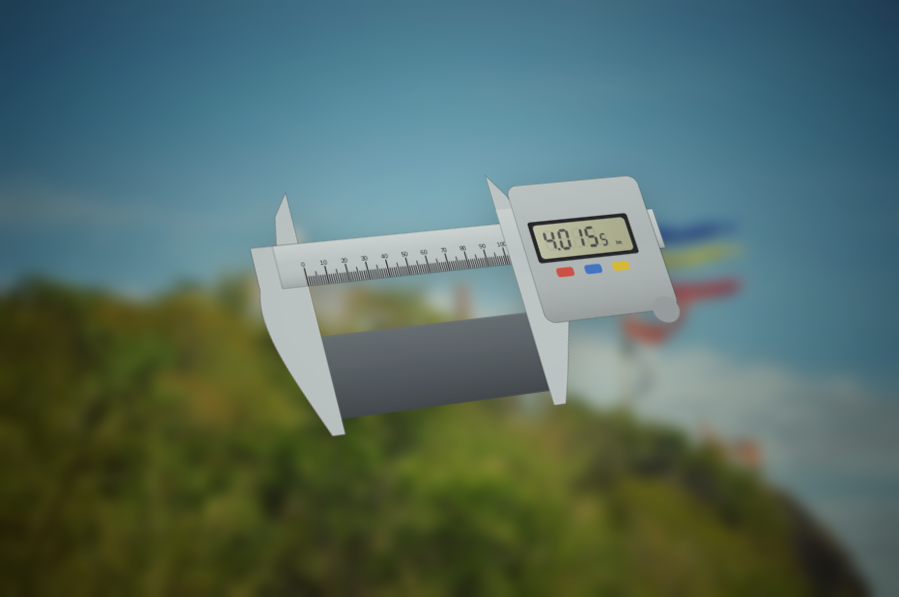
4.0155 in
